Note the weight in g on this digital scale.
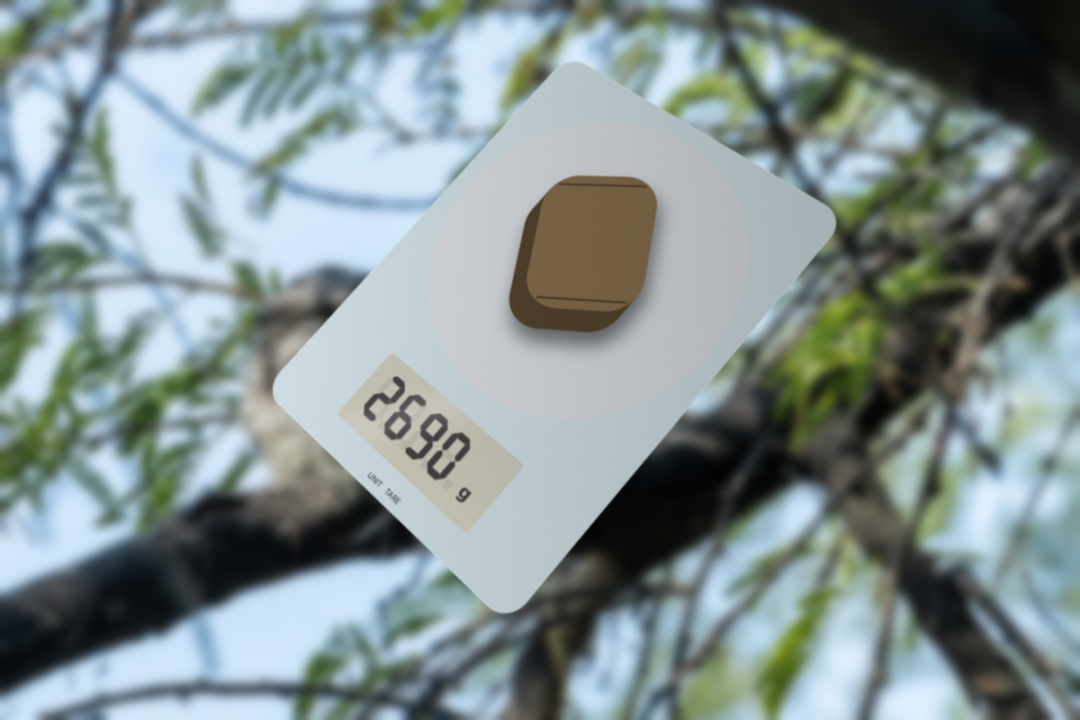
2690 g
